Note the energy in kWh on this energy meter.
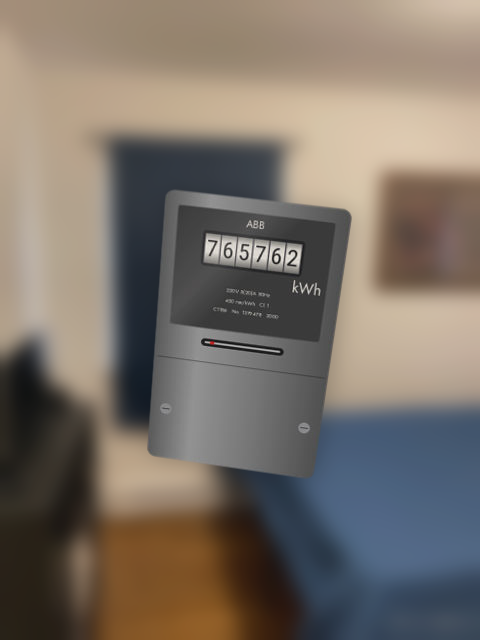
765762 kWh
